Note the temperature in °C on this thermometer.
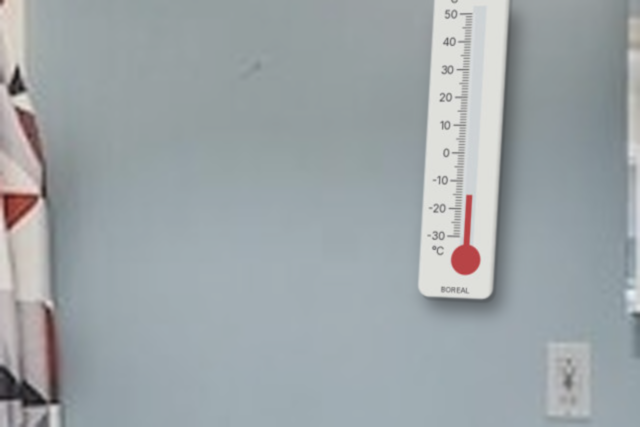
-15 °C
